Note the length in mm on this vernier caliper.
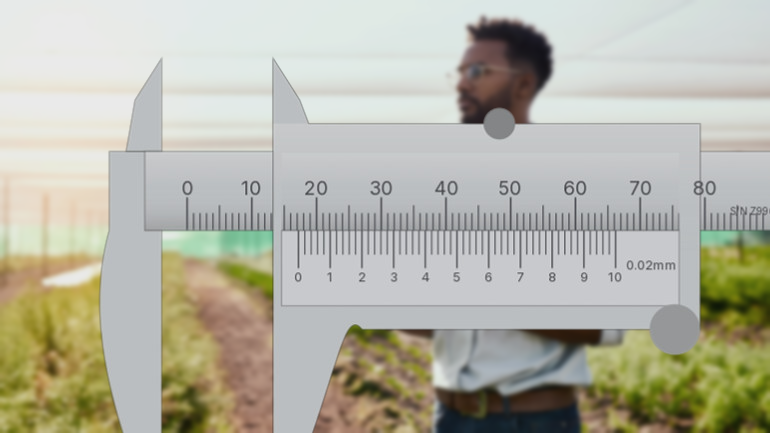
17.2 mm
